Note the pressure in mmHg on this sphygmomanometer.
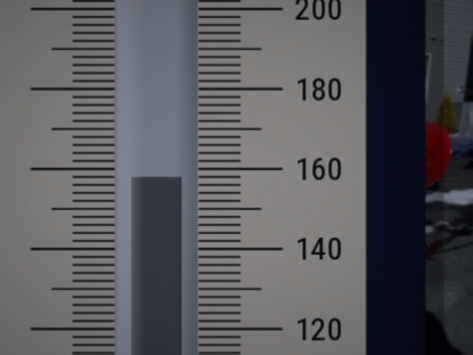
158 mmHg
